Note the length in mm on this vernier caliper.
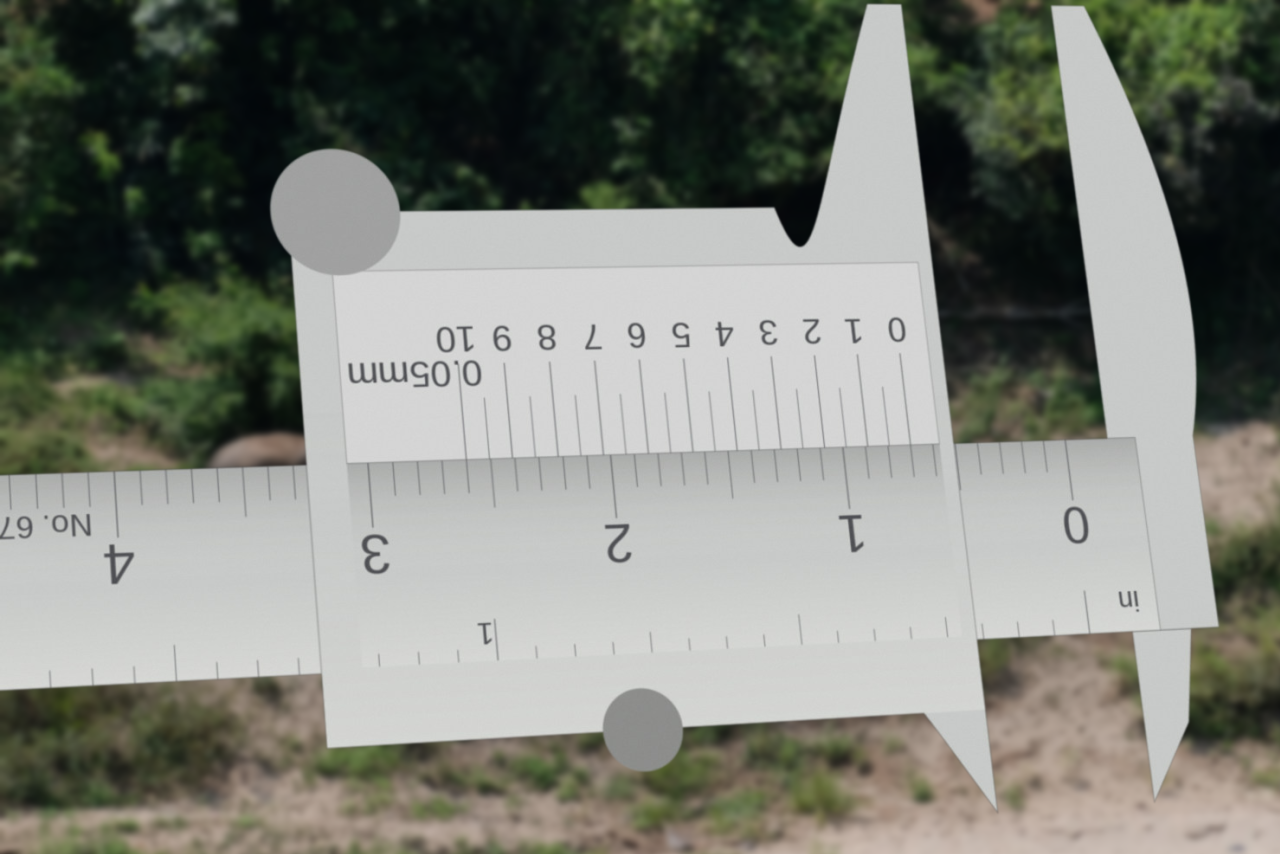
7.0 mm
